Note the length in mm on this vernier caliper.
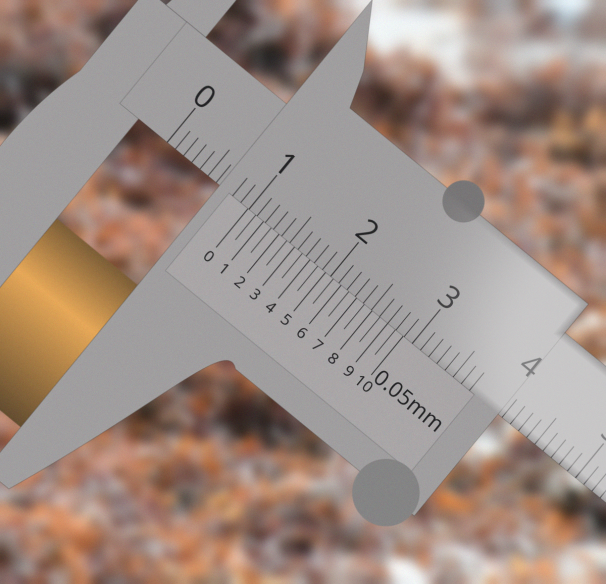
9.9 mm
